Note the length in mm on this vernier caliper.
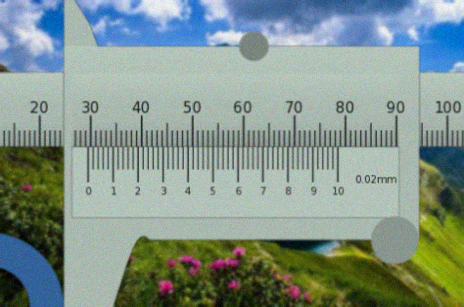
29.5 mm
